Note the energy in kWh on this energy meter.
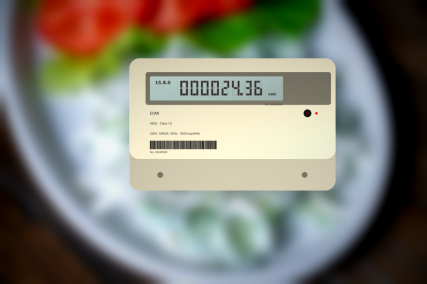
24.36 kWh
